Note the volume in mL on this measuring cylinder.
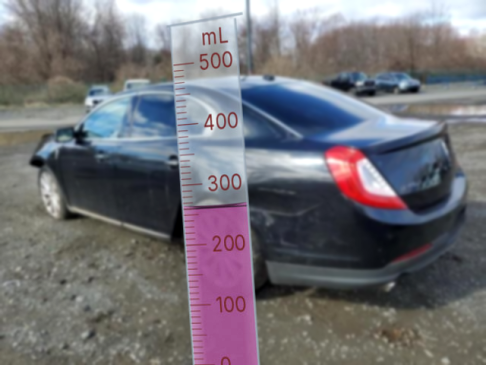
260 mL
